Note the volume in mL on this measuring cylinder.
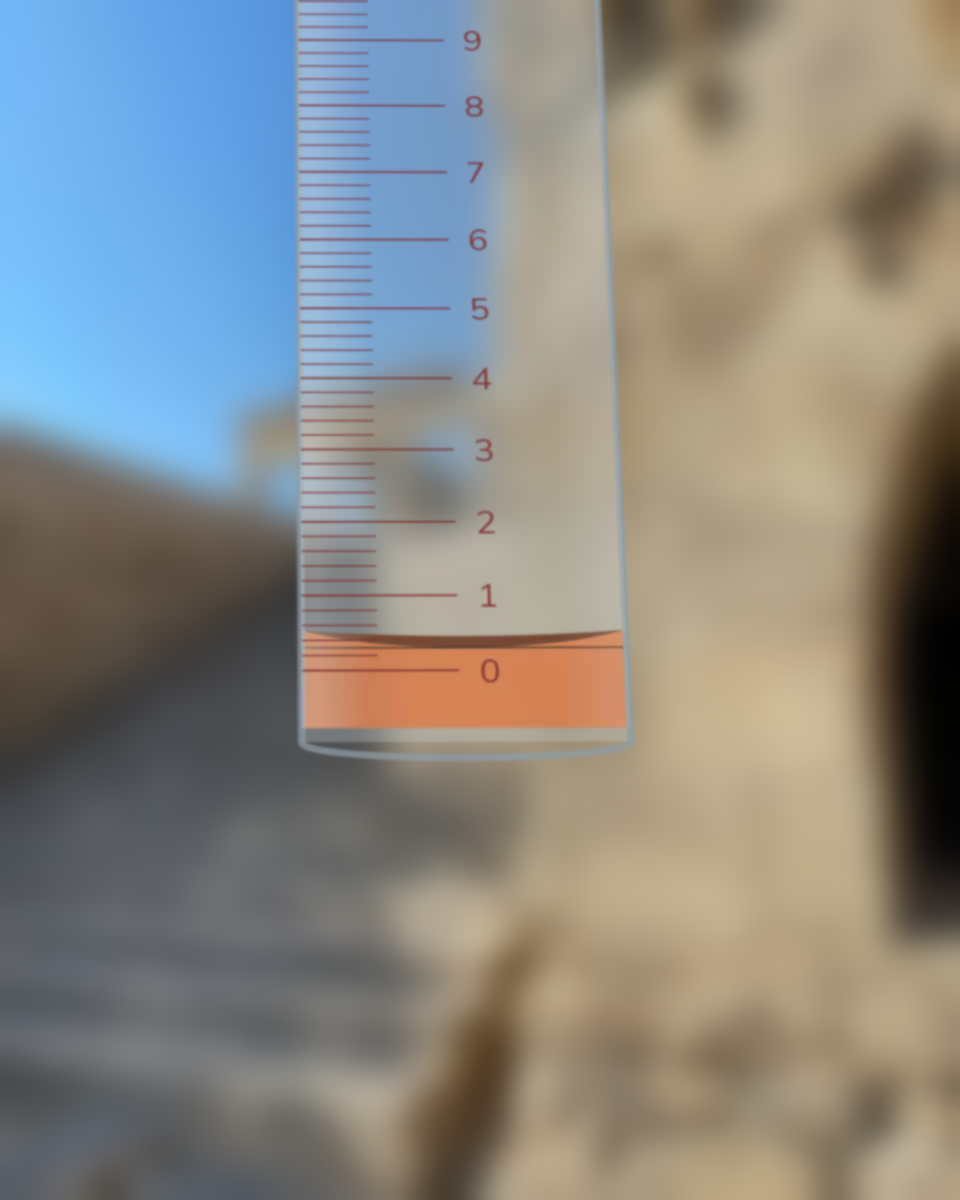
0.3 mL
